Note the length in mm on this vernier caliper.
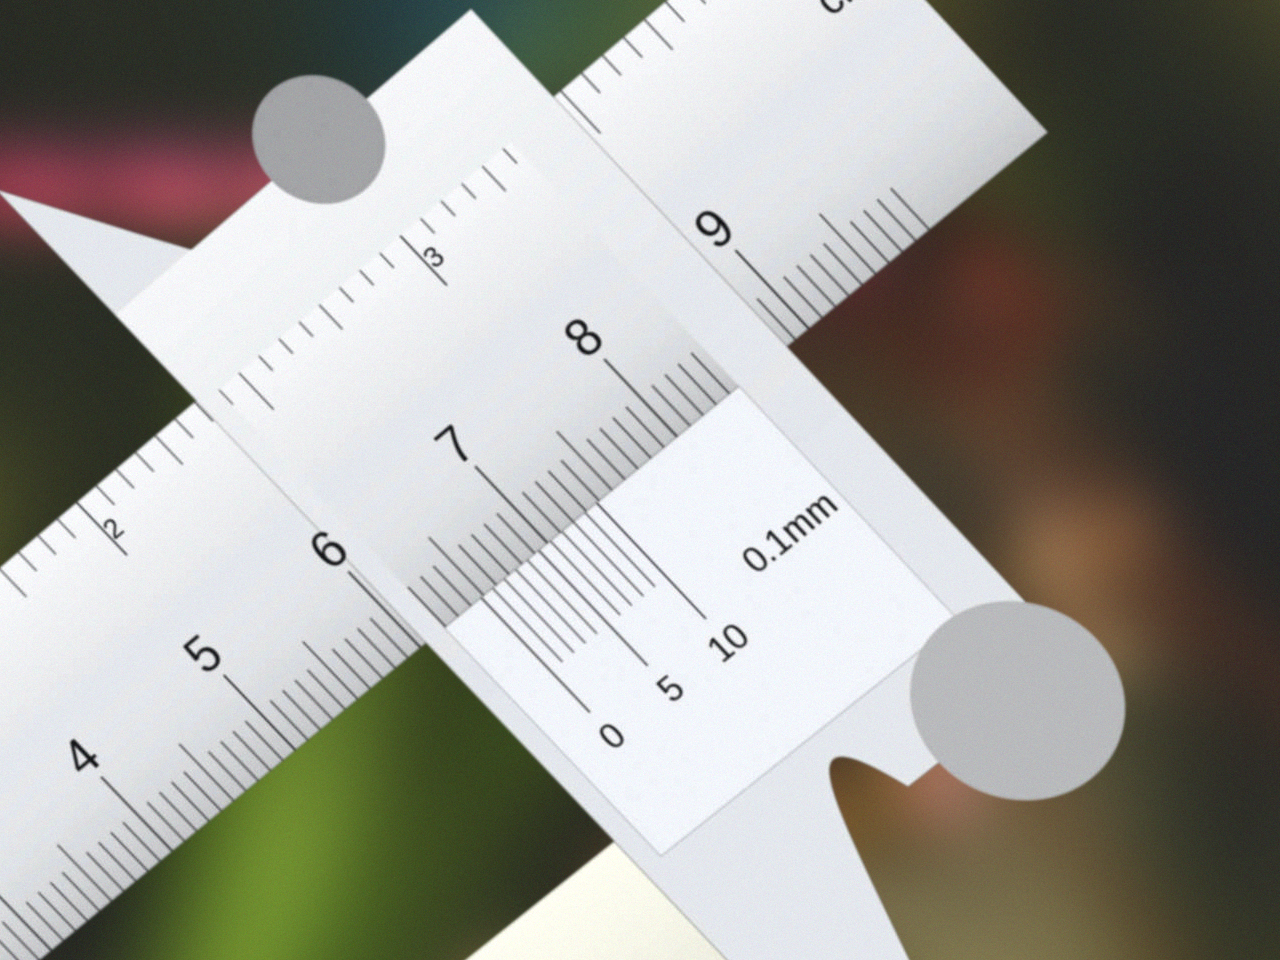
64.8 mm
